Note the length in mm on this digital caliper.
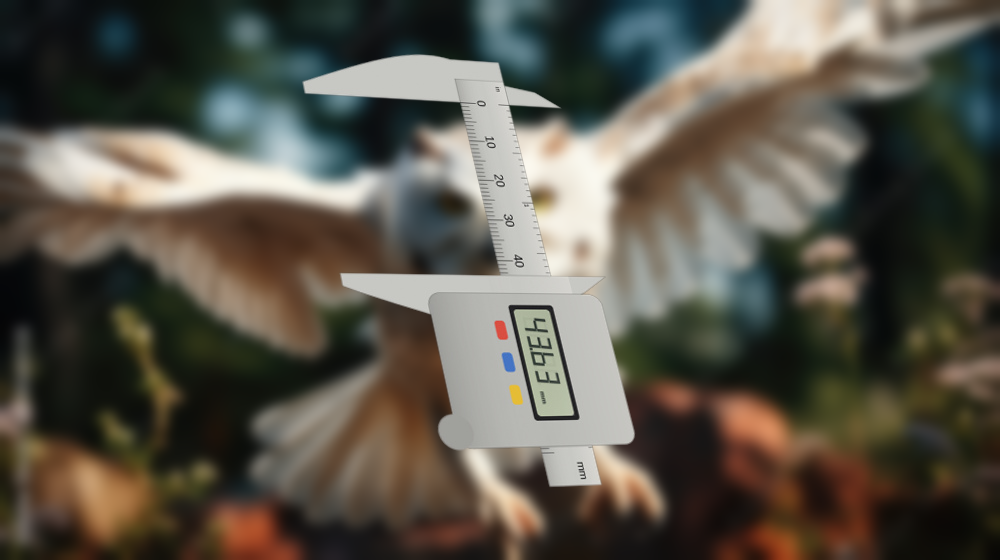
43.63 mm
